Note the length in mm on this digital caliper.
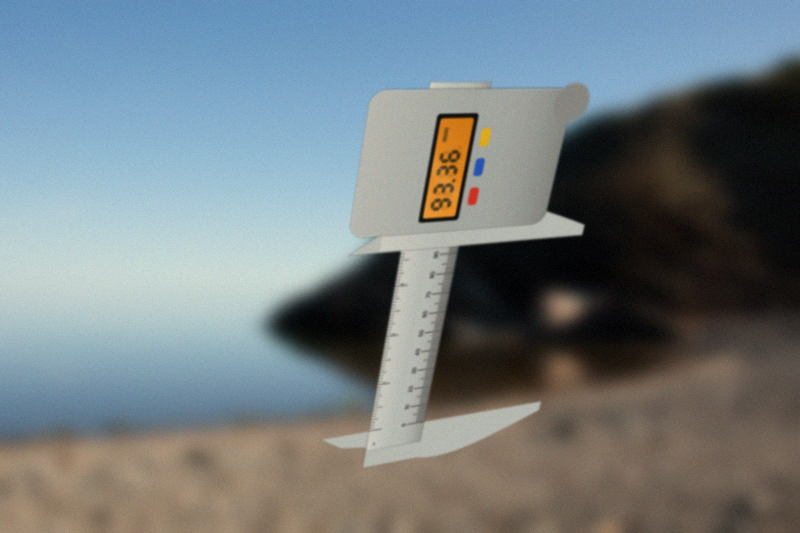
93.36 mm
